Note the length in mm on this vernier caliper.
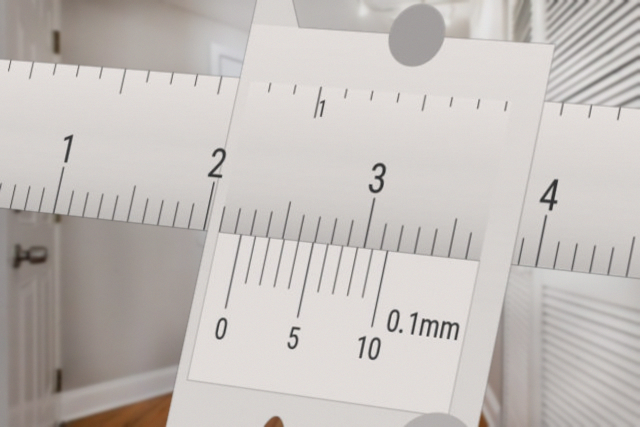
22.4 mm
